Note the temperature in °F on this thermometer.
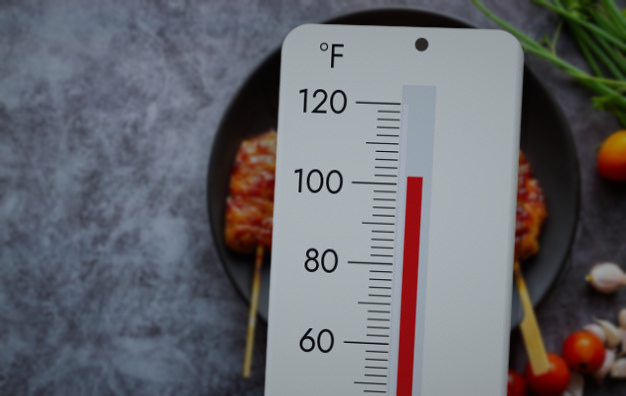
102 °F
